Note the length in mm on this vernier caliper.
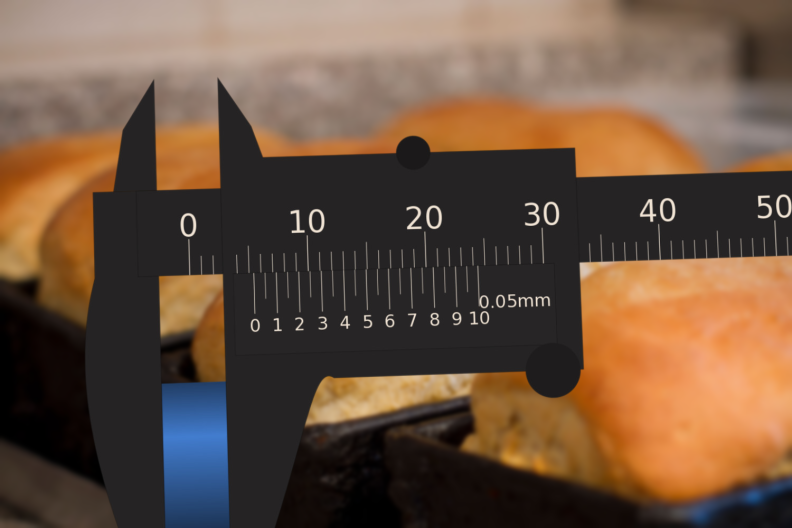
5.4 mm
